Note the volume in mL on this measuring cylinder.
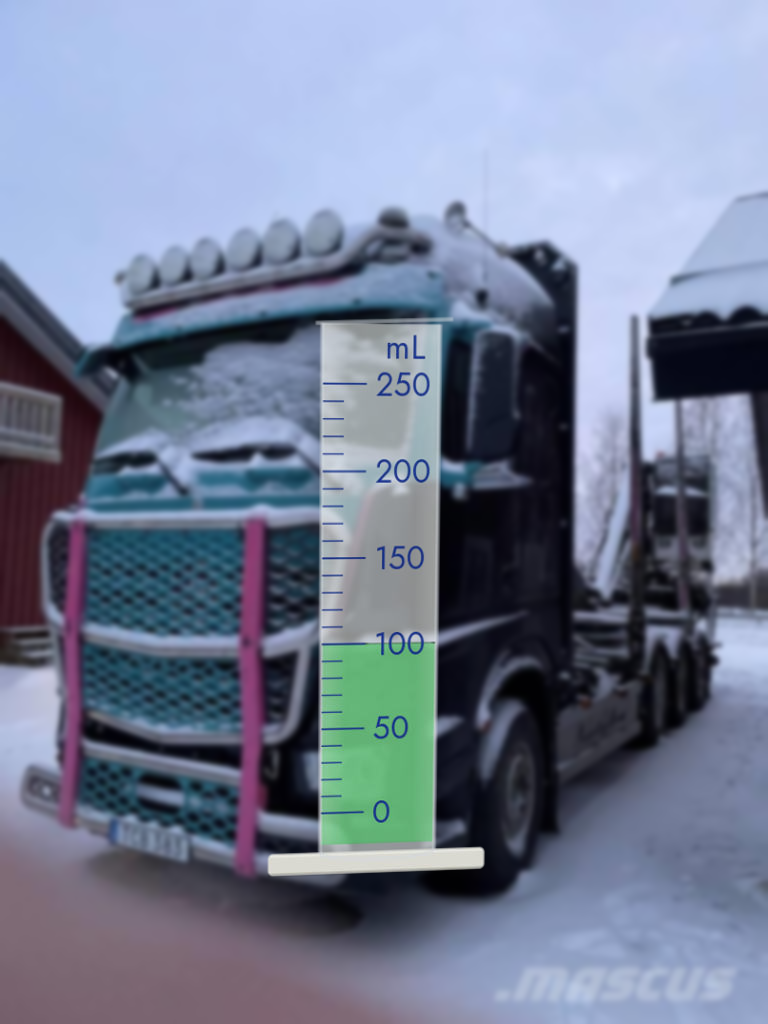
100 mL
